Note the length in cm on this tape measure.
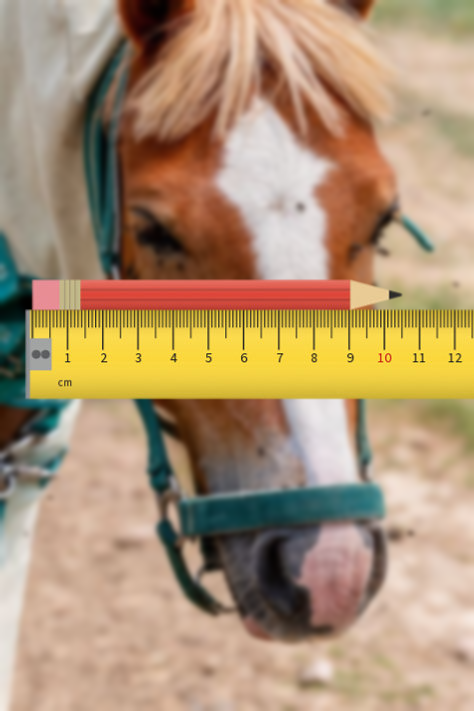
10.5 cm
